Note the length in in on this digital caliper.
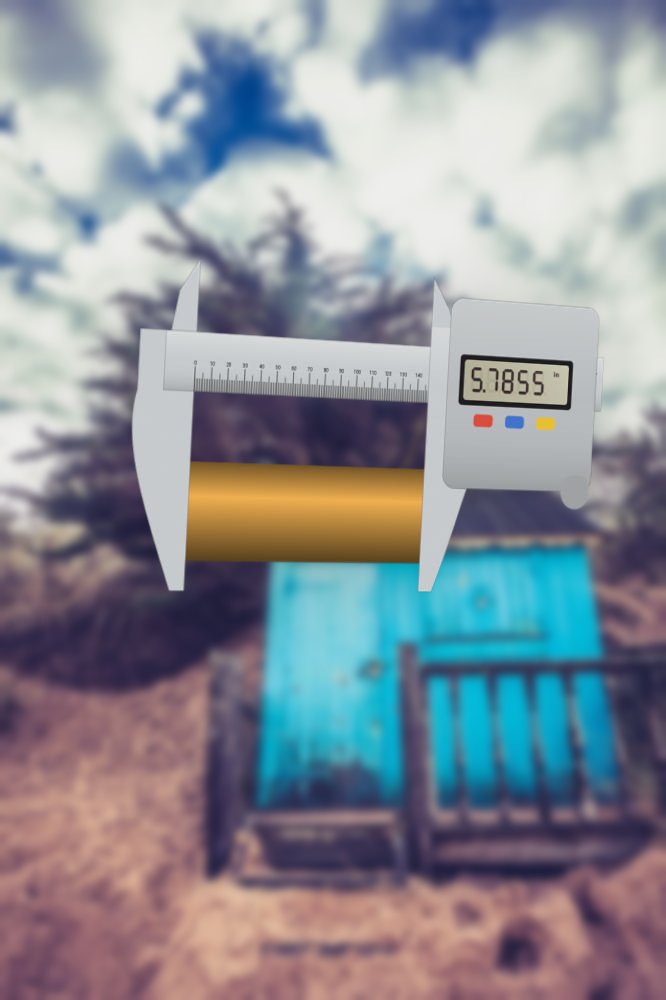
5.7855 in
